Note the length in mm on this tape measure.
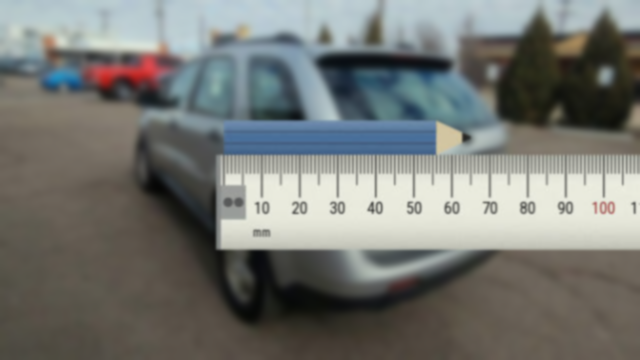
65 mm
